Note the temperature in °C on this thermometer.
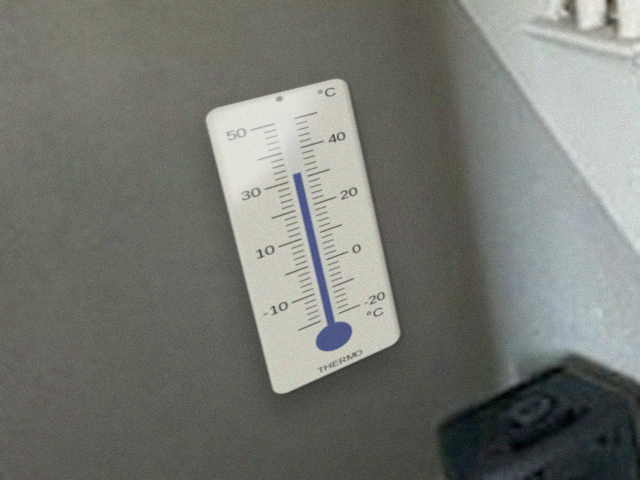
32 °C
